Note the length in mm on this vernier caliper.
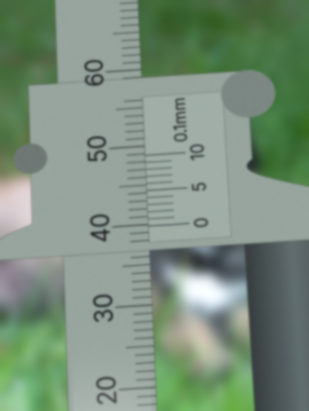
39.8 mm
